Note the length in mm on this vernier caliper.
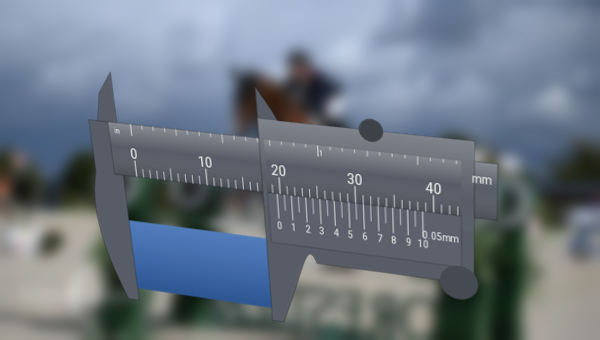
19.6 mm
